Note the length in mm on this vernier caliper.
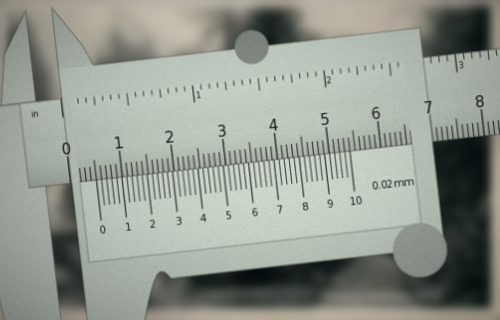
5.0 mm
